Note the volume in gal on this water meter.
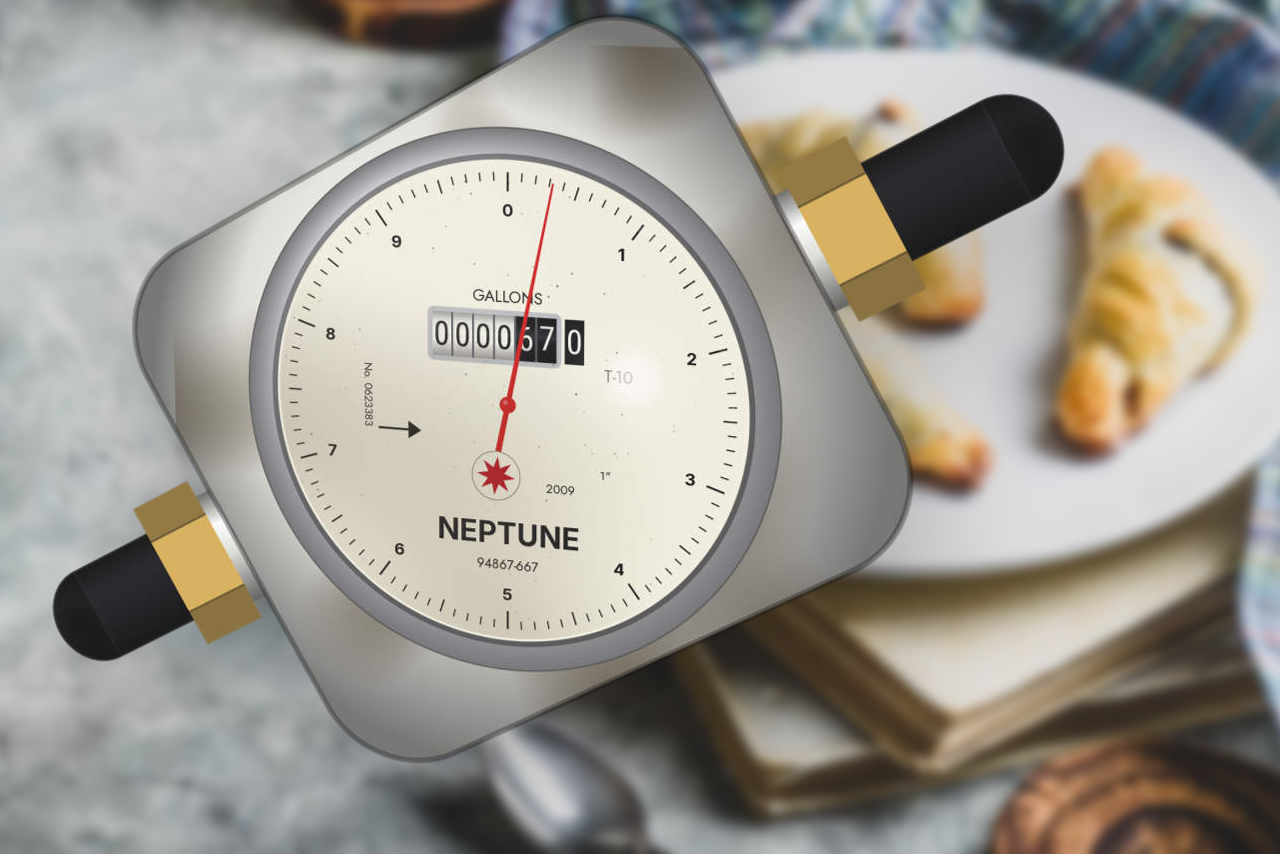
670.3 gal
